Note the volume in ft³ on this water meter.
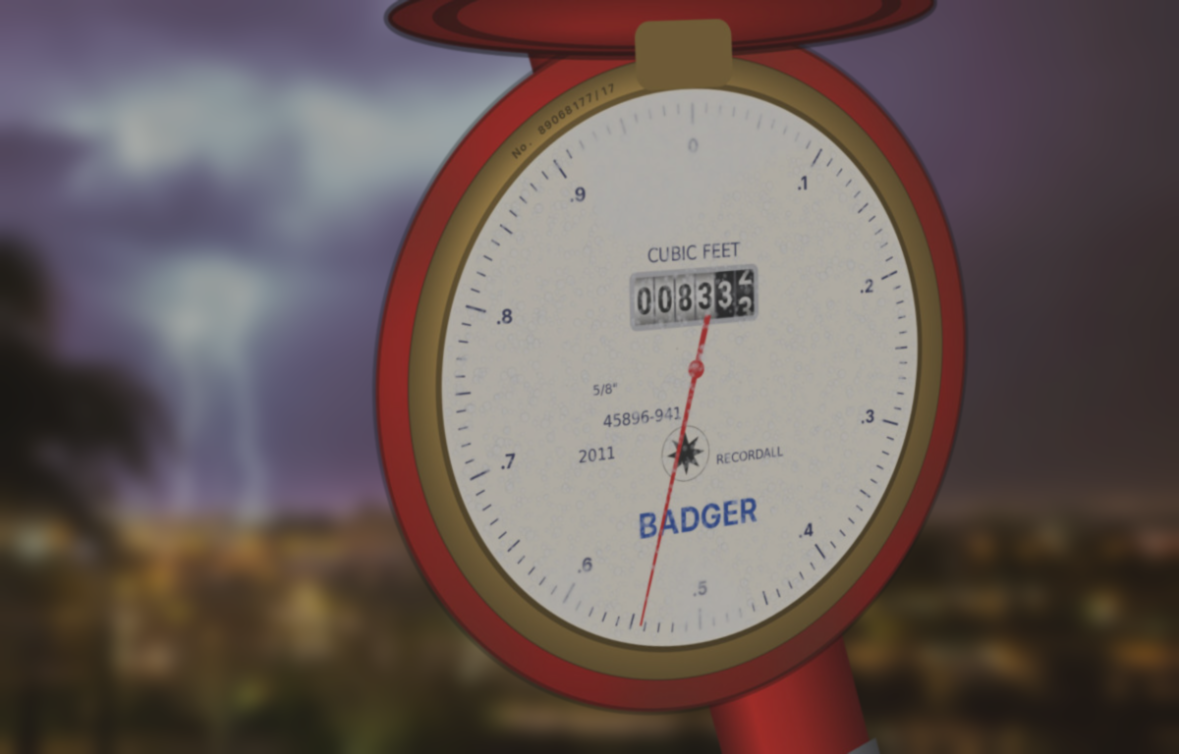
8332.54 ft³
